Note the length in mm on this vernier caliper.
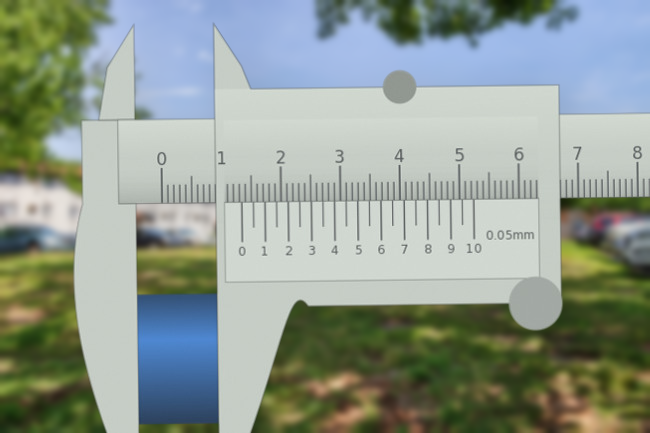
13.4 mm
